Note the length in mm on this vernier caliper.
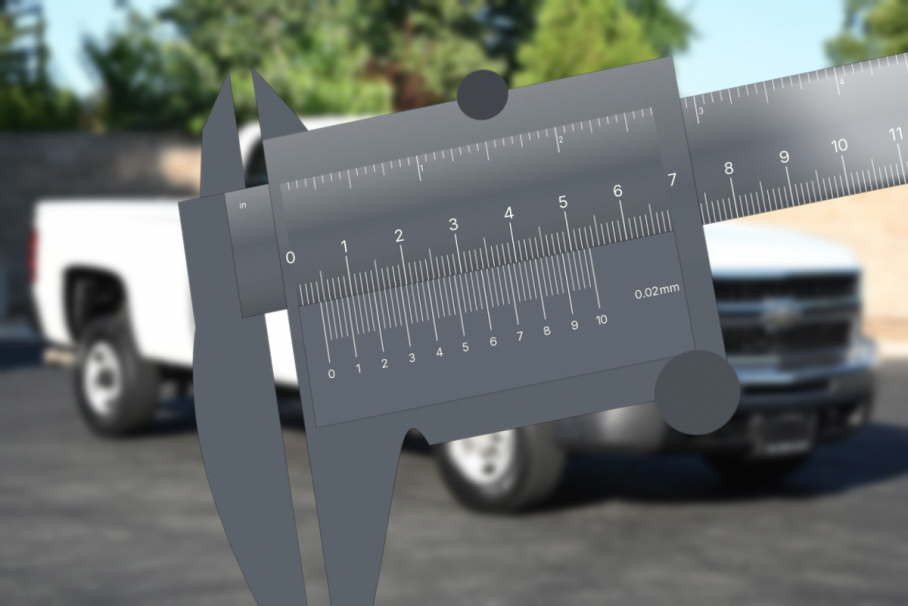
4.2 mm
